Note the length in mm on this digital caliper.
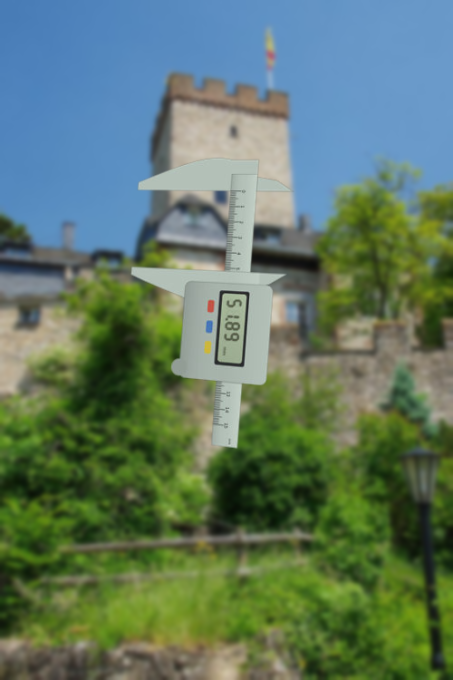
51.89 mm
